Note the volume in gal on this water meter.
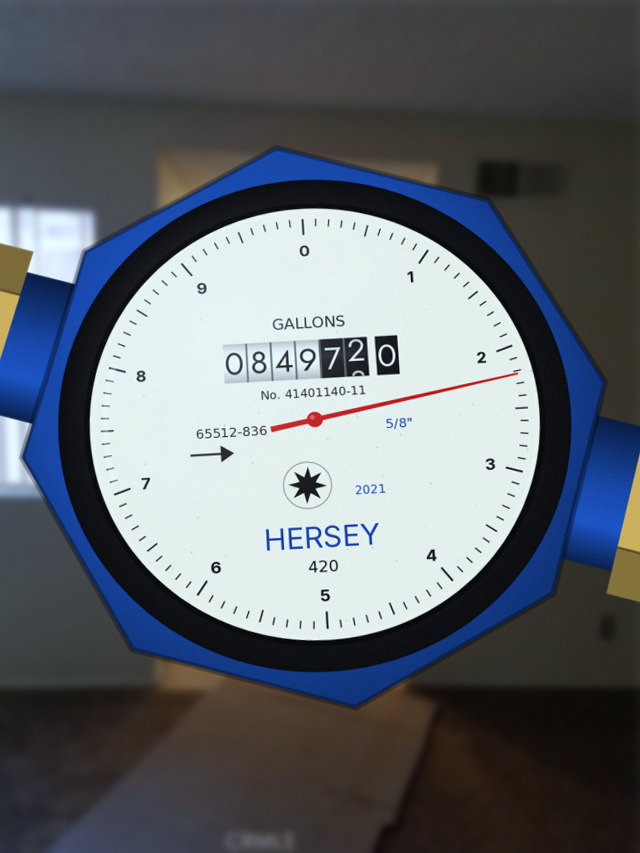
849722.2 gal
